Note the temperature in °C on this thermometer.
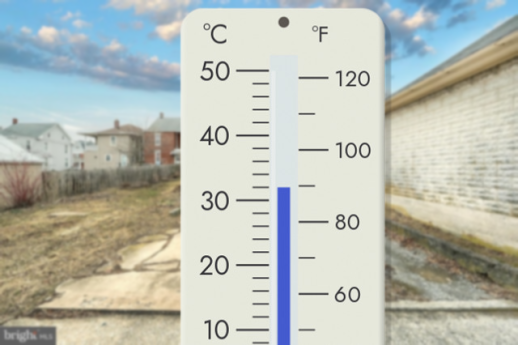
32 °C
